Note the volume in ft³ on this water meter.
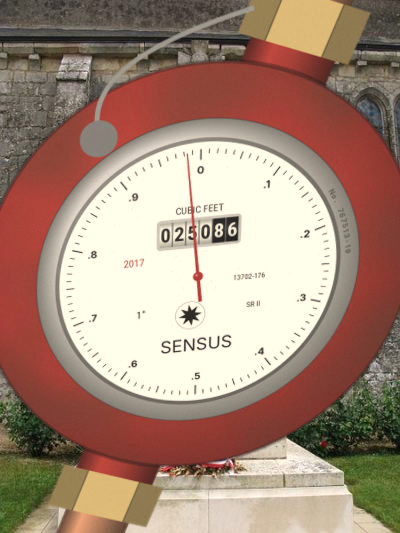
25085.98 ft³
